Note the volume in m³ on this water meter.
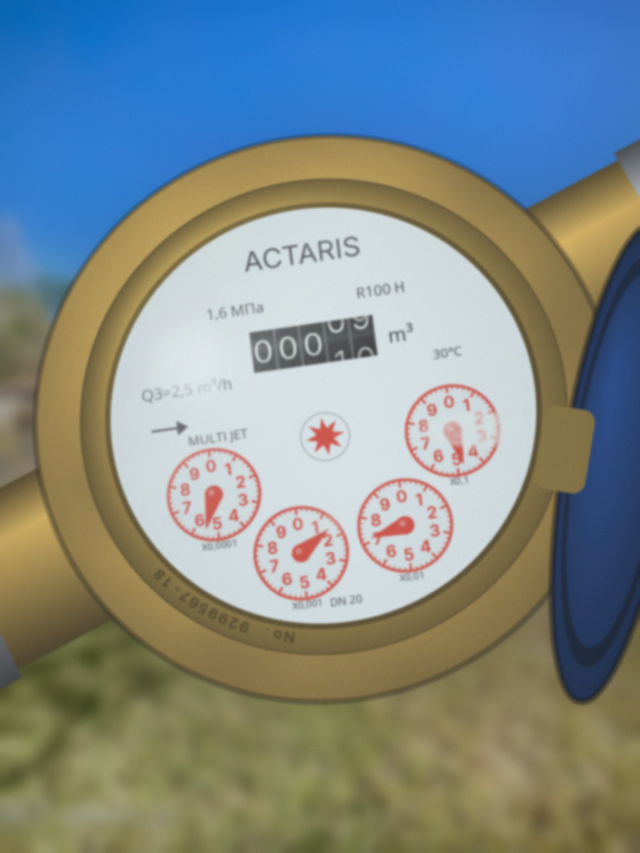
9.4715 m³
